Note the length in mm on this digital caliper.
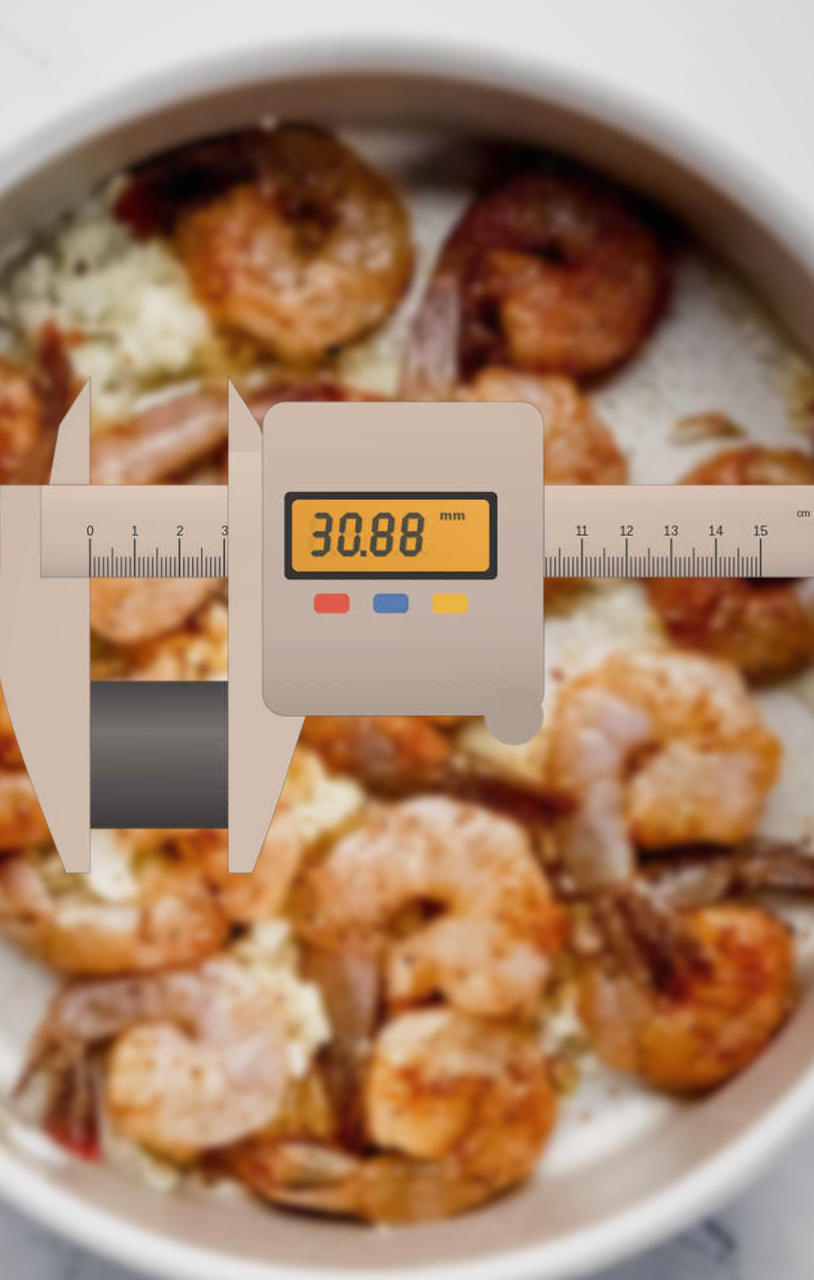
30.88 mm
